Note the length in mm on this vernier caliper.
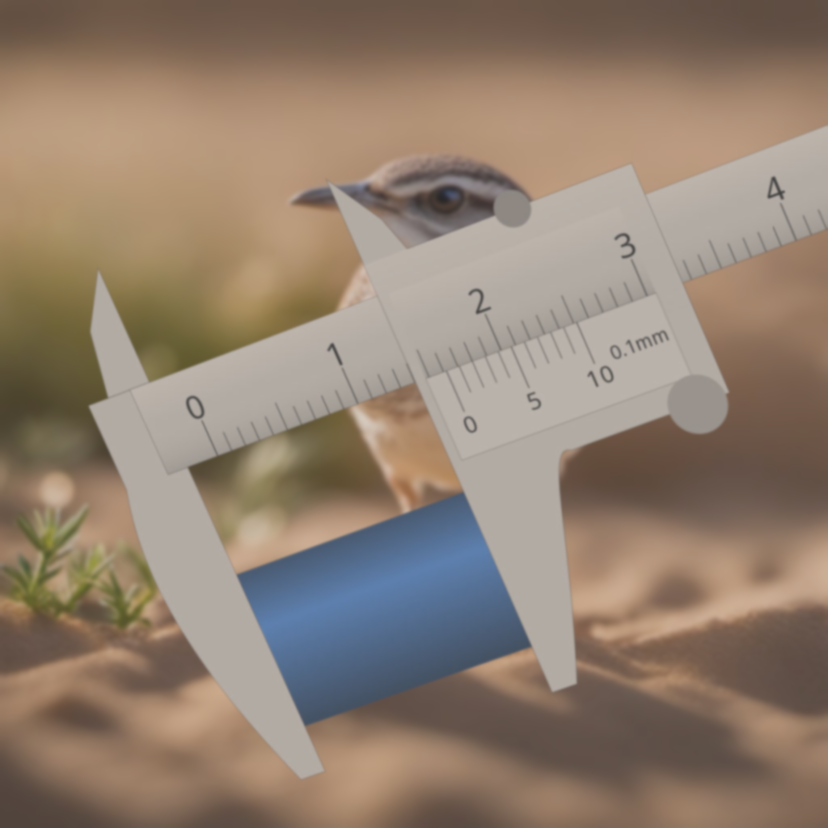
16.2 mm
